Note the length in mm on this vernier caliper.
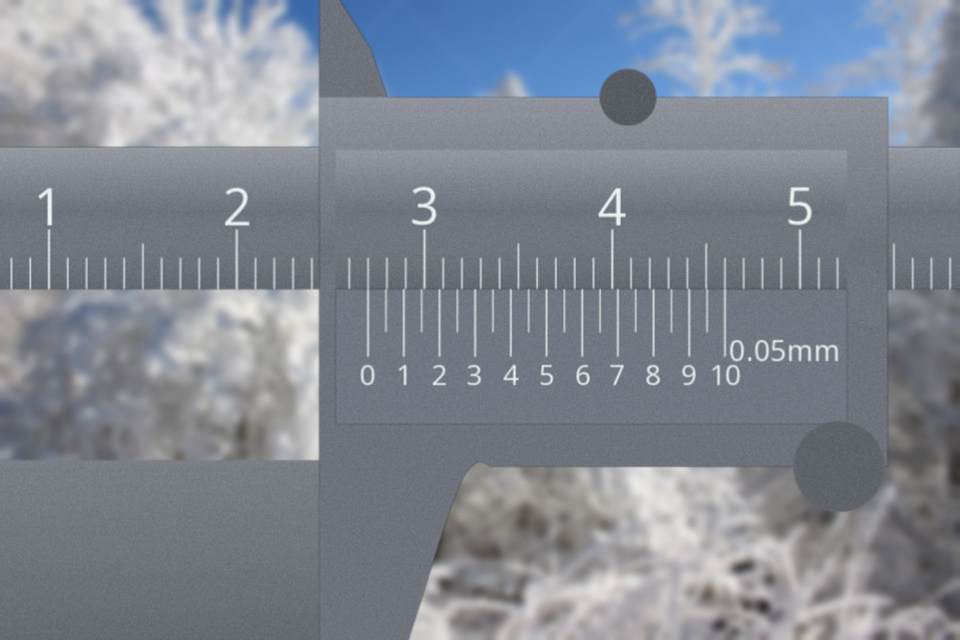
27.0 mm
